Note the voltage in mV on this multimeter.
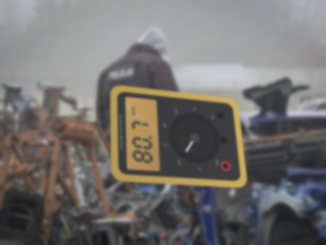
80.7 mV
